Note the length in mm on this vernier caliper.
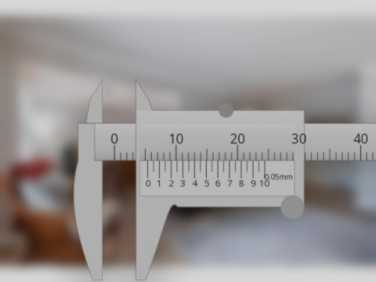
5.4 mm
